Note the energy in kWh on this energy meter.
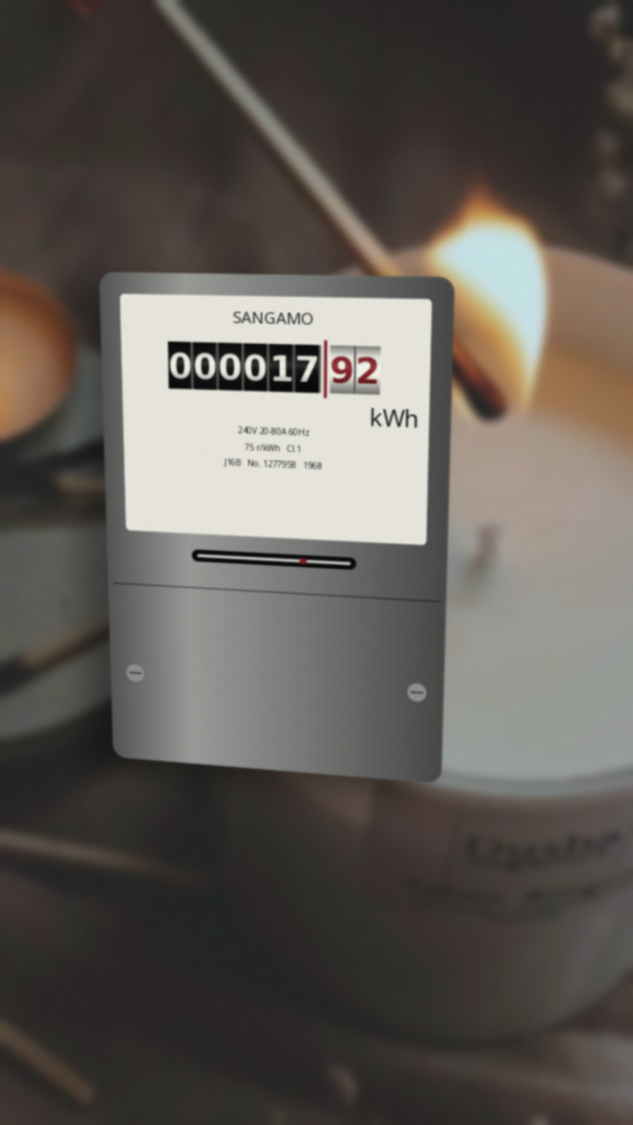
17.92 kWh
